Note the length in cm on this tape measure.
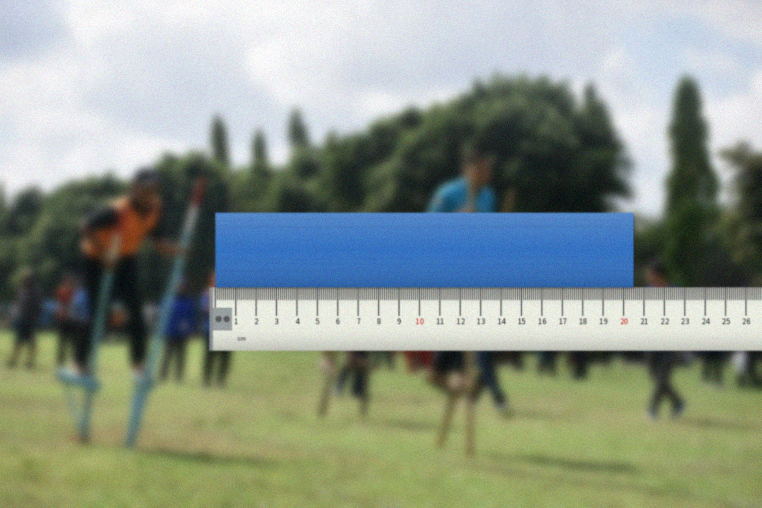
20.5 cm
